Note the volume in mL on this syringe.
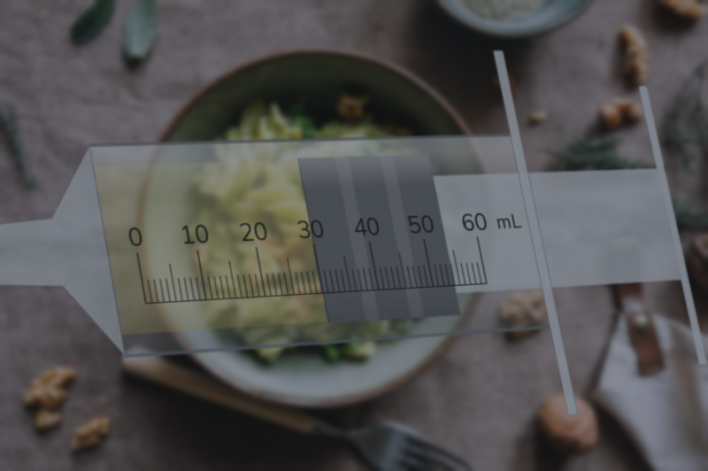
30 mL
